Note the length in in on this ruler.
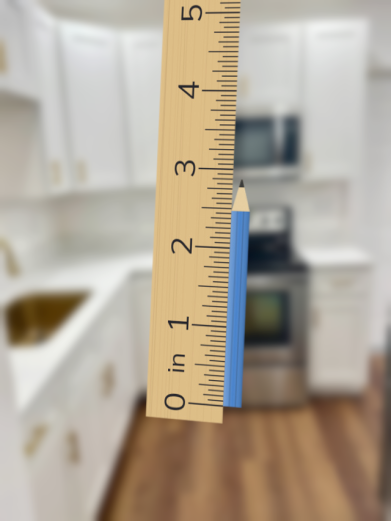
2.875 in
